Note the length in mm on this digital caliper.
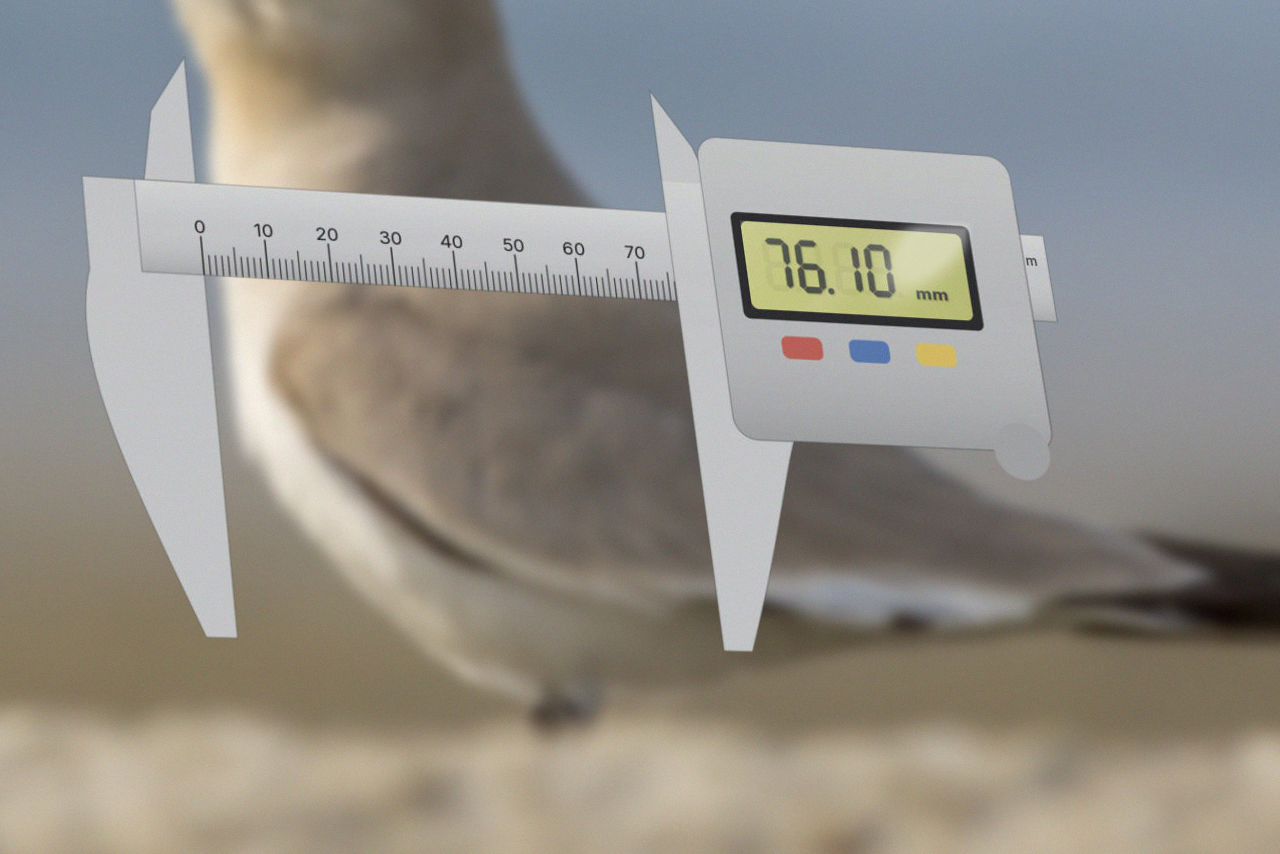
76.10 mm
